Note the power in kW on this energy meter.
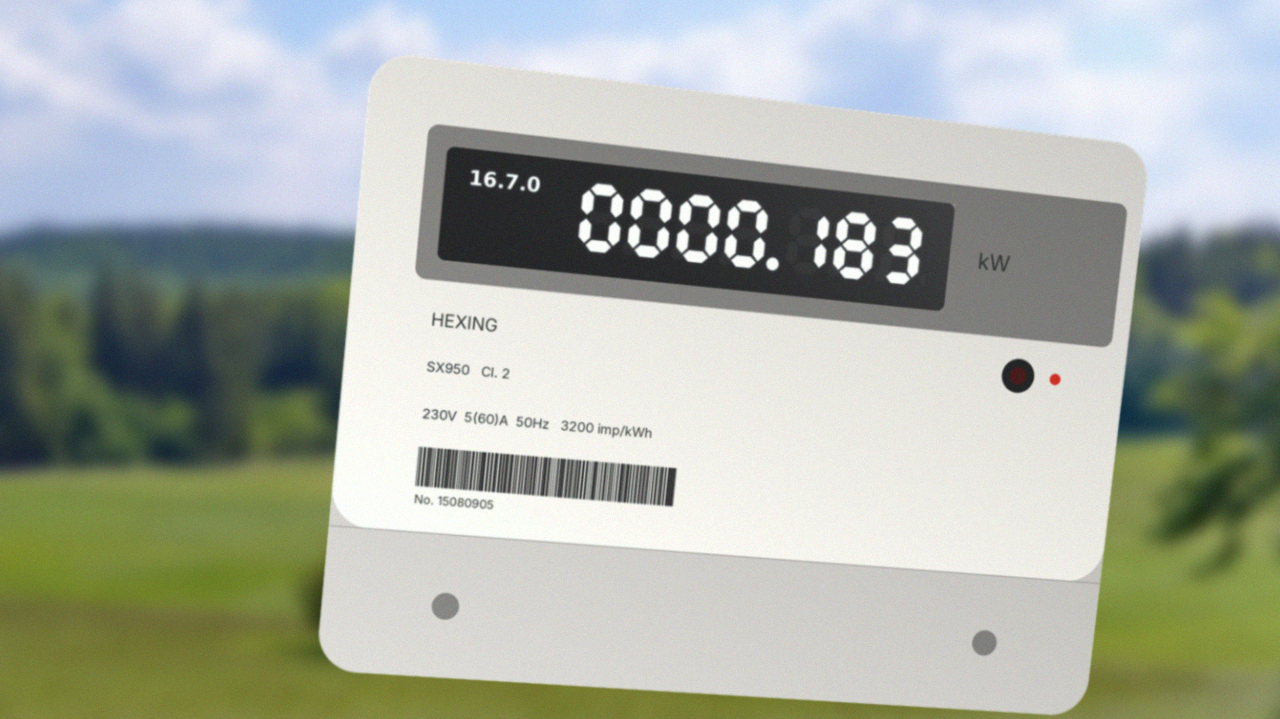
0.183 kW
